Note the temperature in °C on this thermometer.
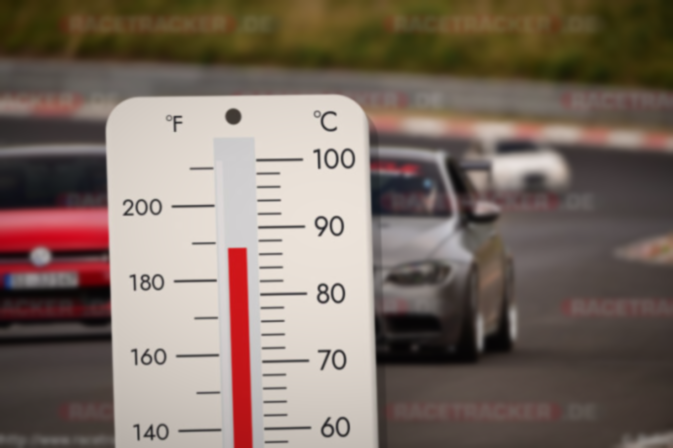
87 °C
